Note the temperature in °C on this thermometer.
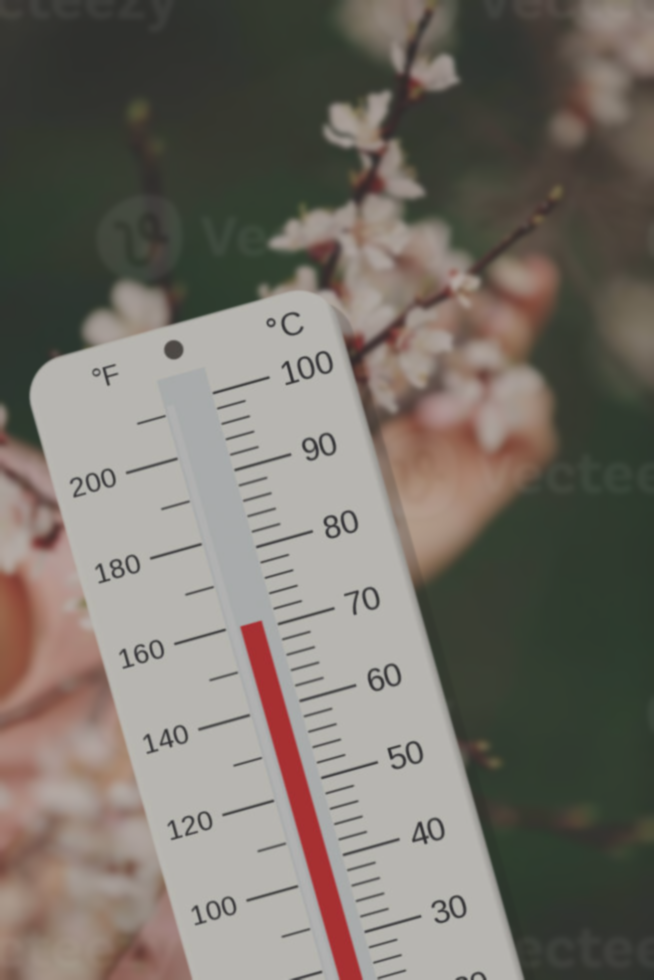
71 °C
